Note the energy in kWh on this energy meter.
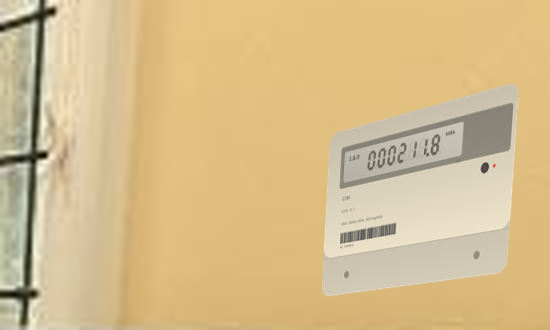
211.8 kWh
